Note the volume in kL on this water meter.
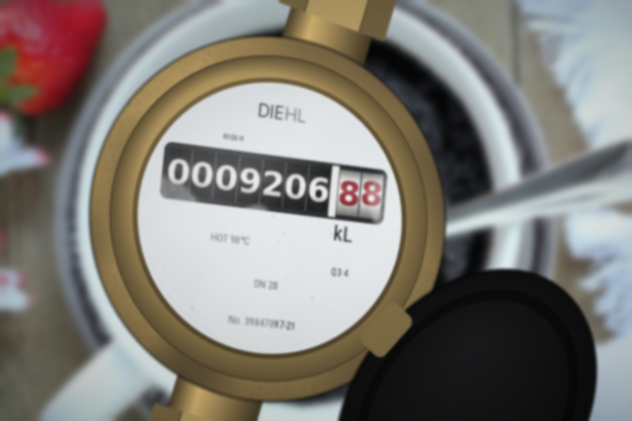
9206.88 kL
